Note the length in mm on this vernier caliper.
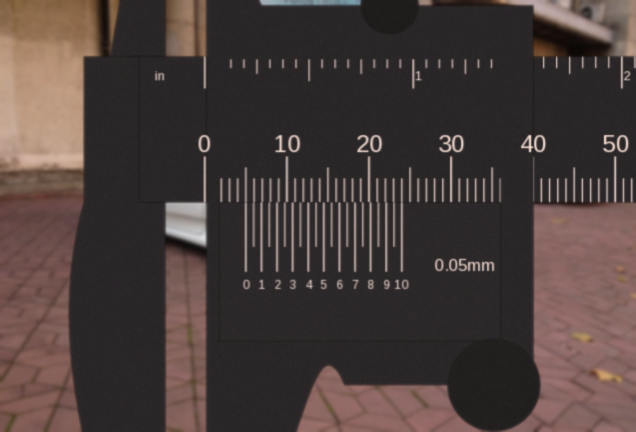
5.0 mm
